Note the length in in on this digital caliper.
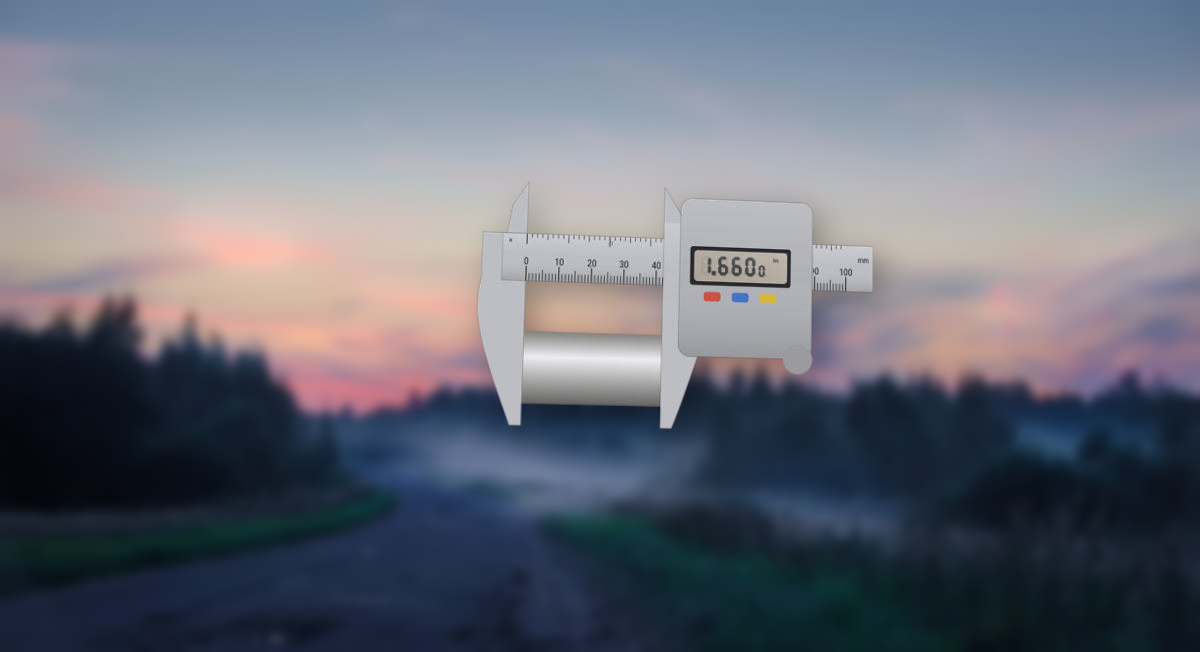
1.6600 in
